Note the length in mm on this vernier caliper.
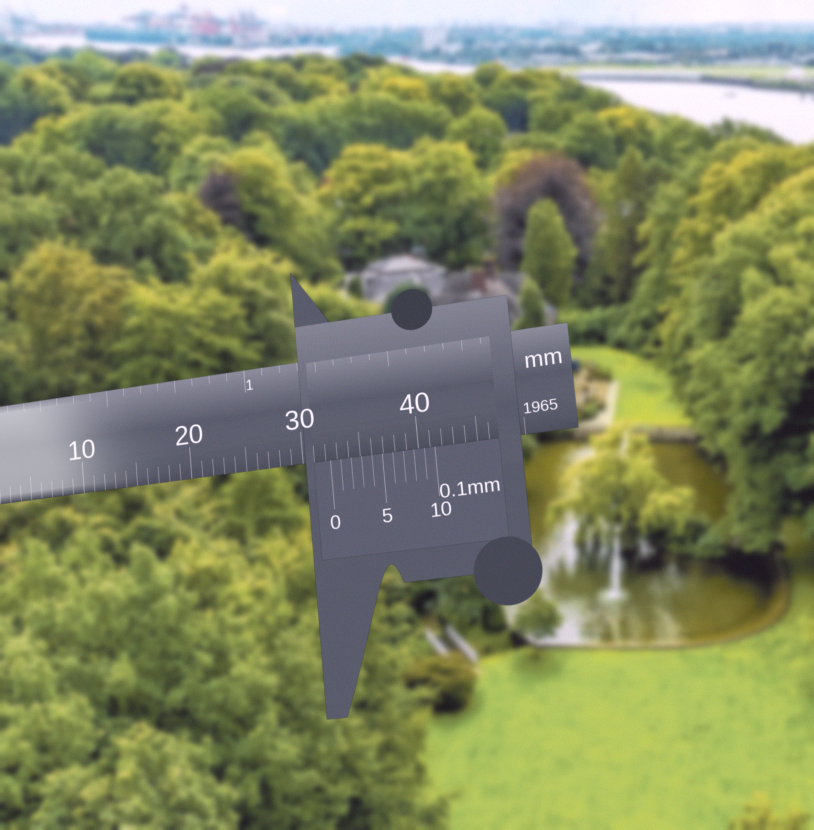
32.4 mm
